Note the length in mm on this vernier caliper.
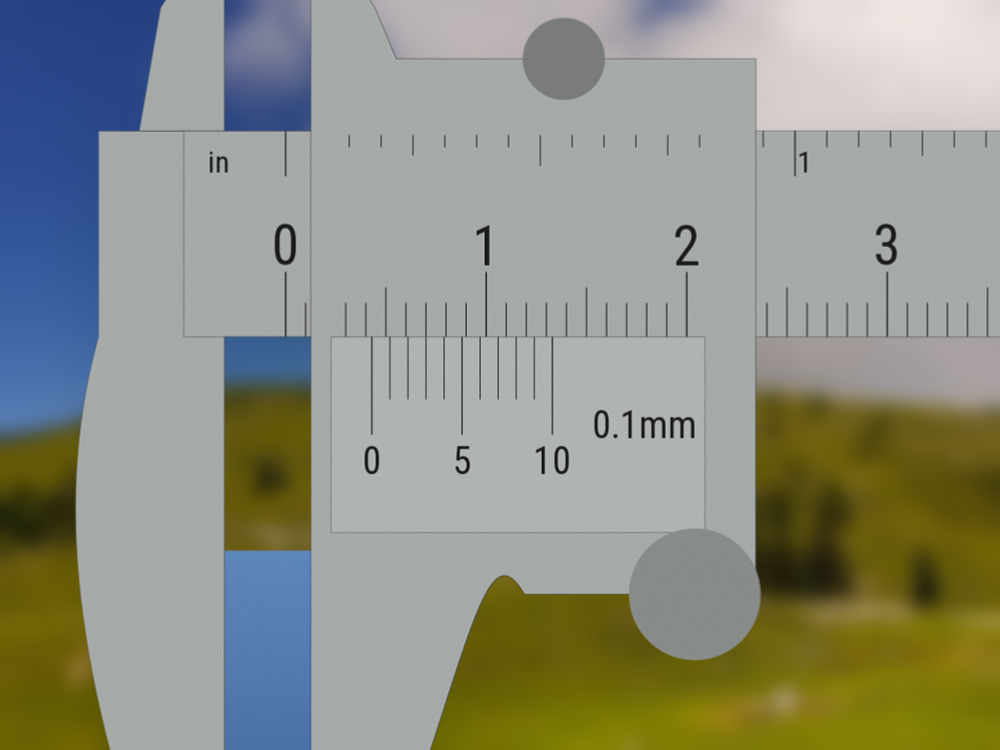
4.3 mm
